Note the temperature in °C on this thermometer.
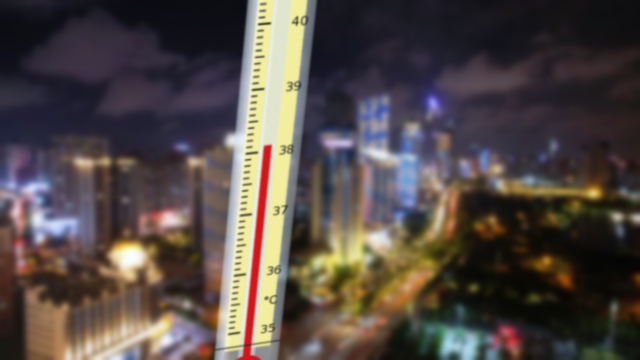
38.1 °C
